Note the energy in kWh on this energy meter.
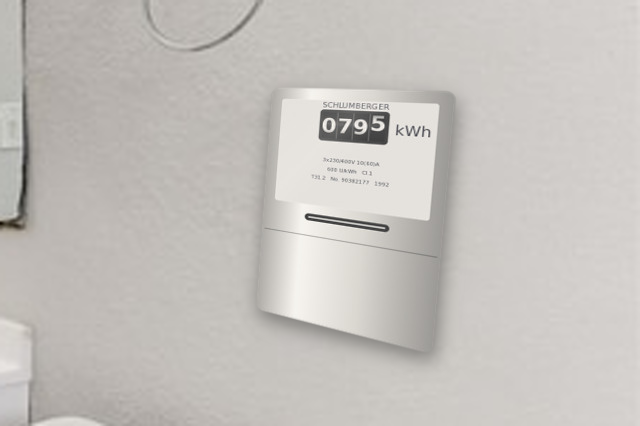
795 kWh
